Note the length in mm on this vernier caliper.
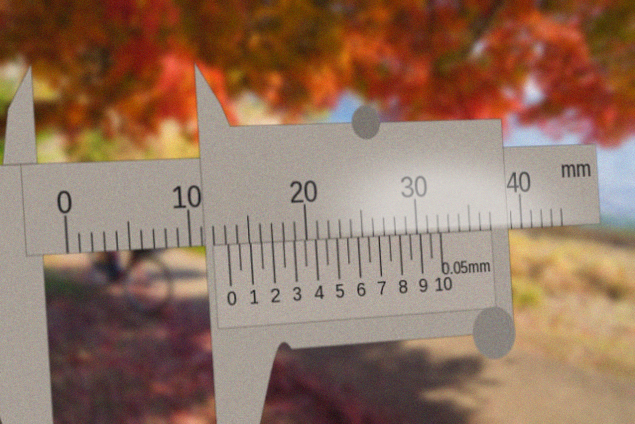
13.2 mm
